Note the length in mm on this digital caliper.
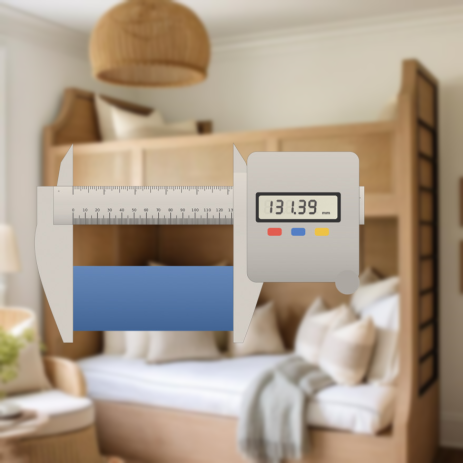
131.39 mm
